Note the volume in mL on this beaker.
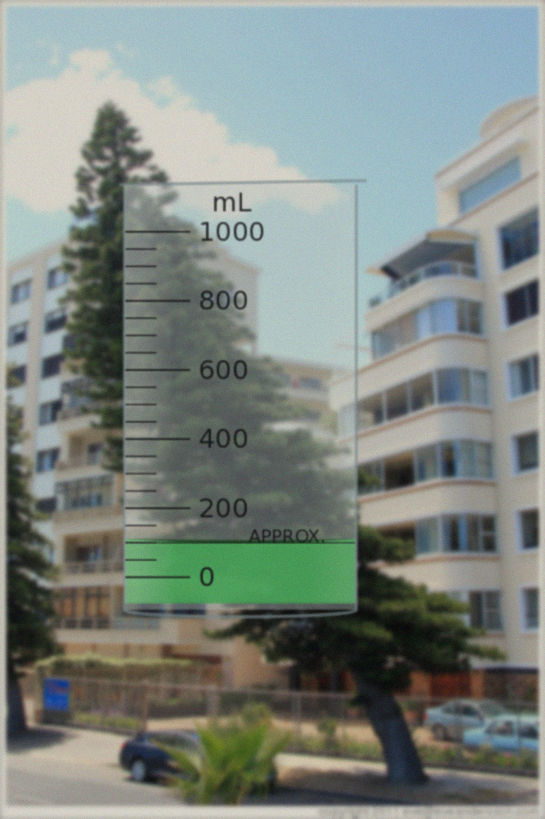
100 mL
